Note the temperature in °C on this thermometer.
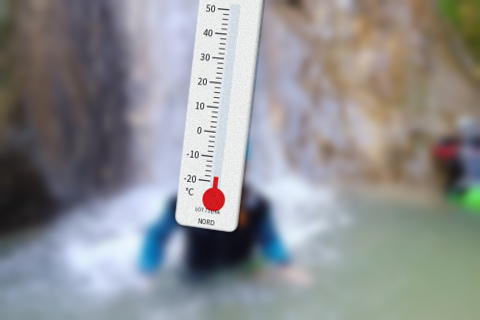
-18 °C
